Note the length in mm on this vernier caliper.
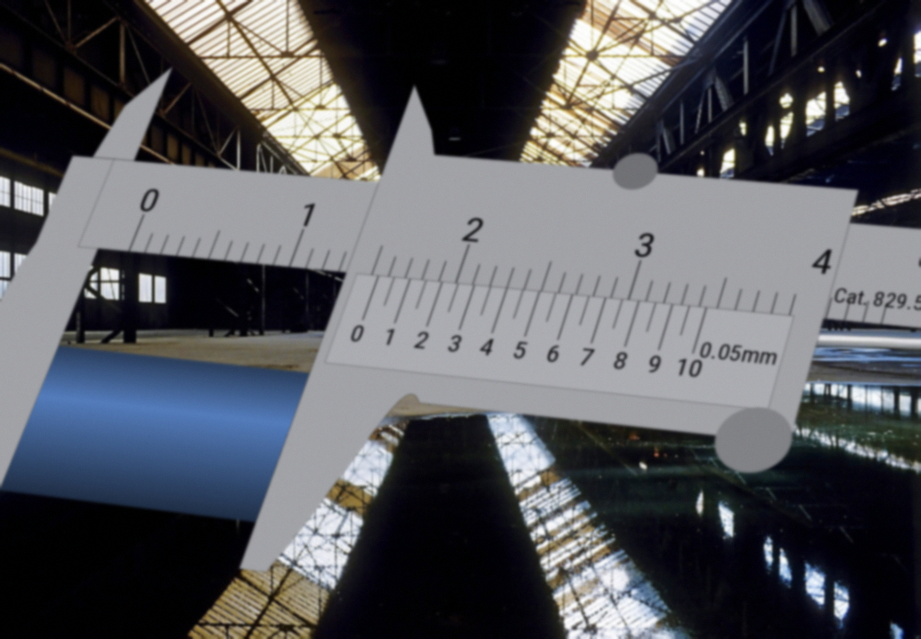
15.4 mm
